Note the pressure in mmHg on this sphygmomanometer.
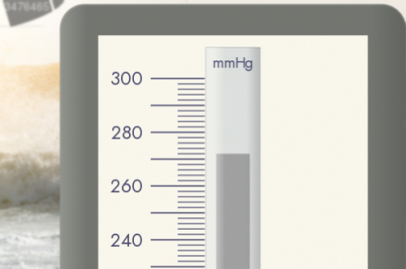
272 mmHg
